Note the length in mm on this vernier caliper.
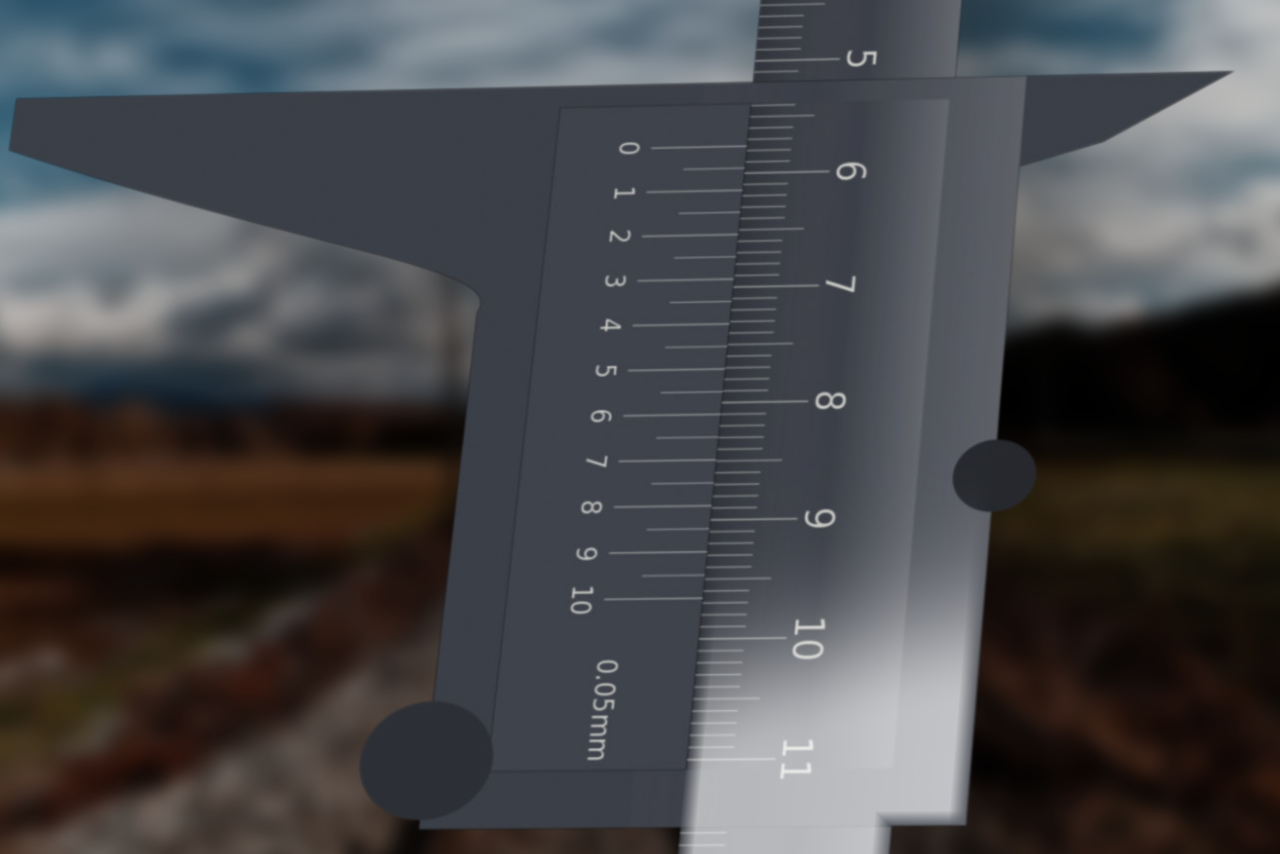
57.6 mm
